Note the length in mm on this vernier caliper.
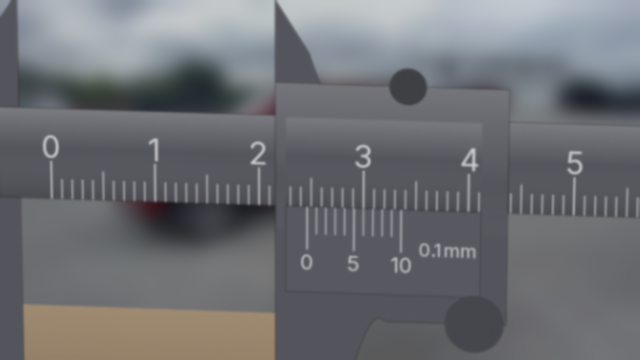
24.6 mm
